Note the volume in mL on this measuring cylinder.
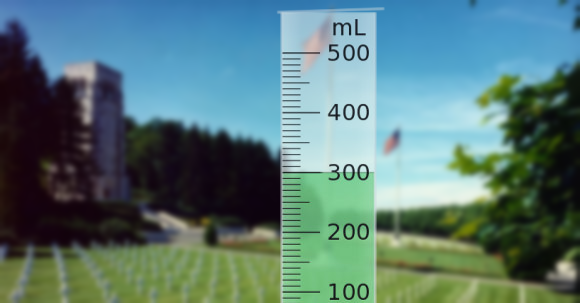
300 mL
